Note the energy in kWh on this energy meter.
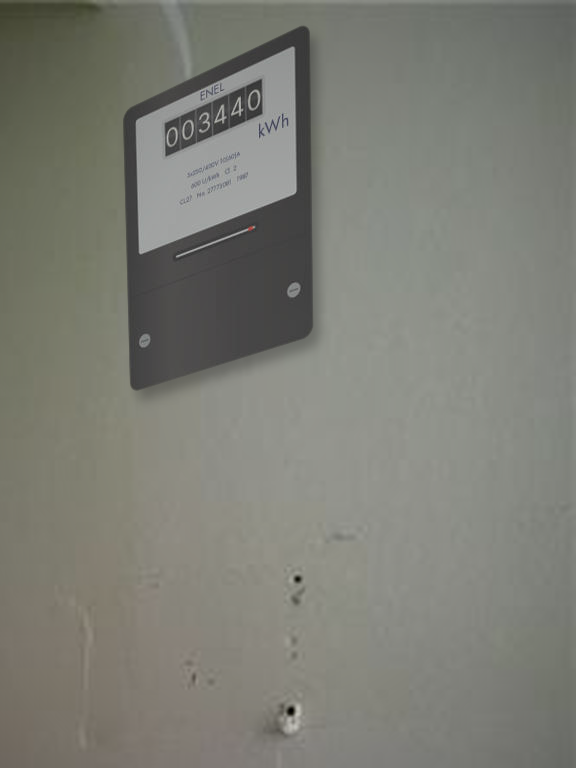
3440 kWh
